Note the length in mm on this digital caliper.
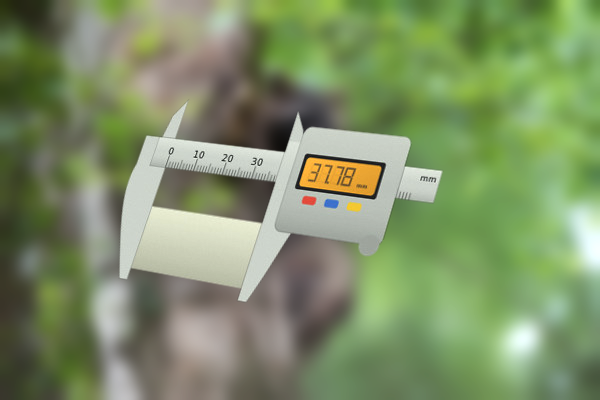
37.78 mm
